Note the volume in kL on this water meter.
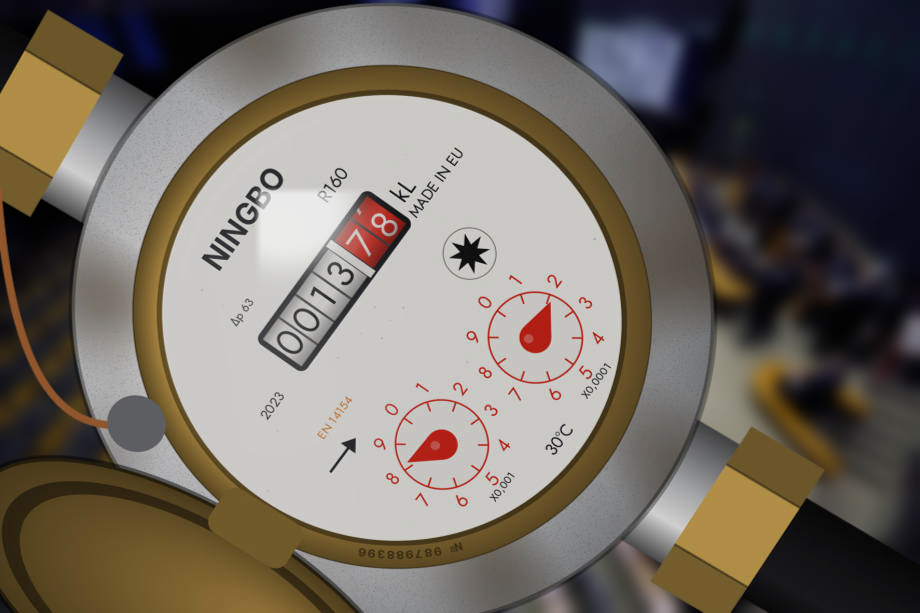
13.7782 kL
